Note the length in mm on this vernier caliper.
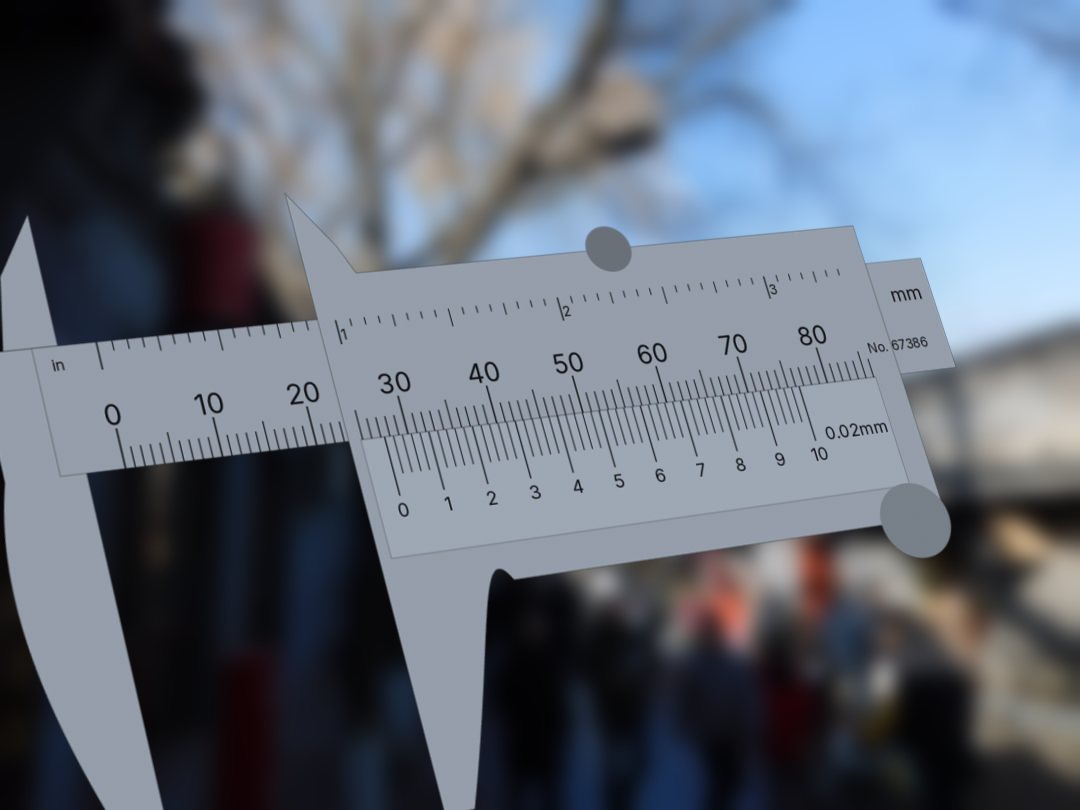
27.4 mm
